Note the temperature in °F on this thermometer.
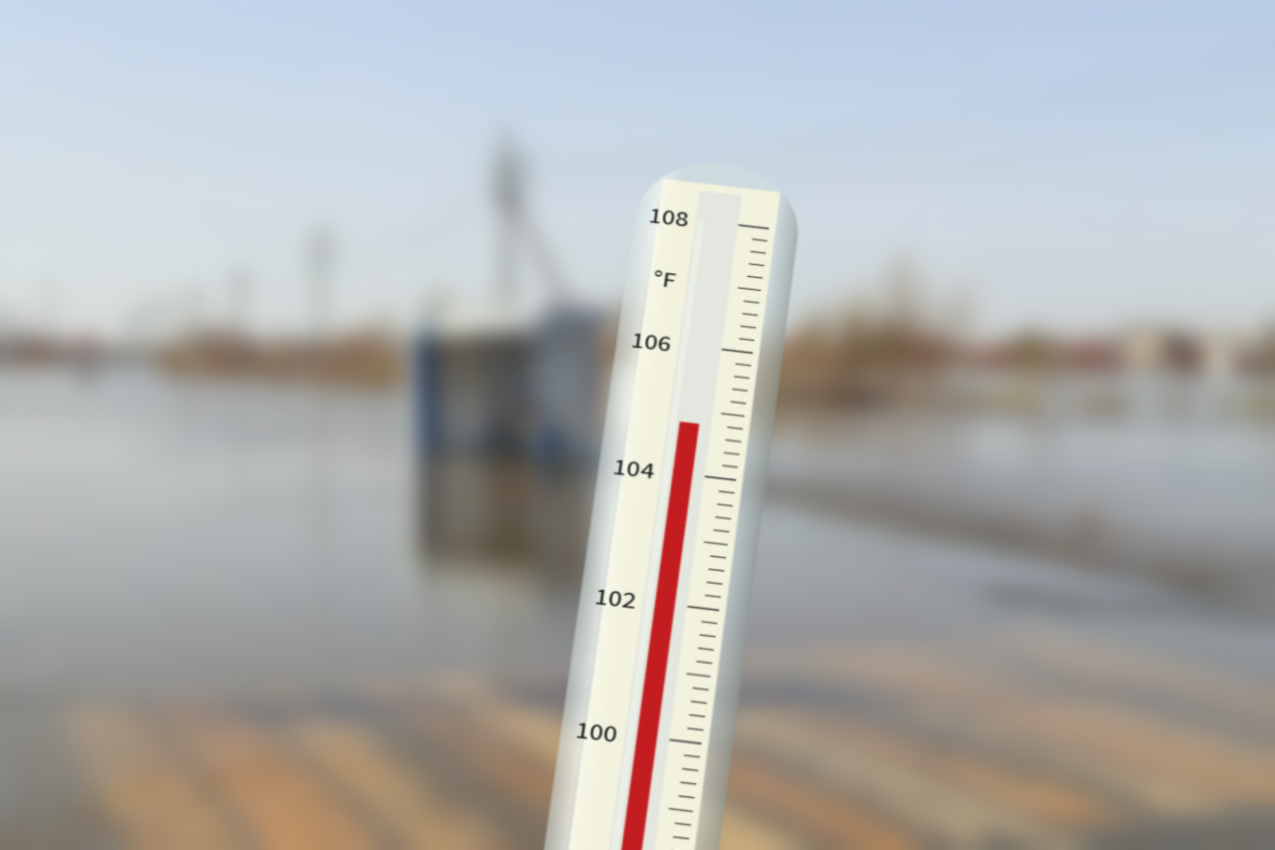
104.8 °F
